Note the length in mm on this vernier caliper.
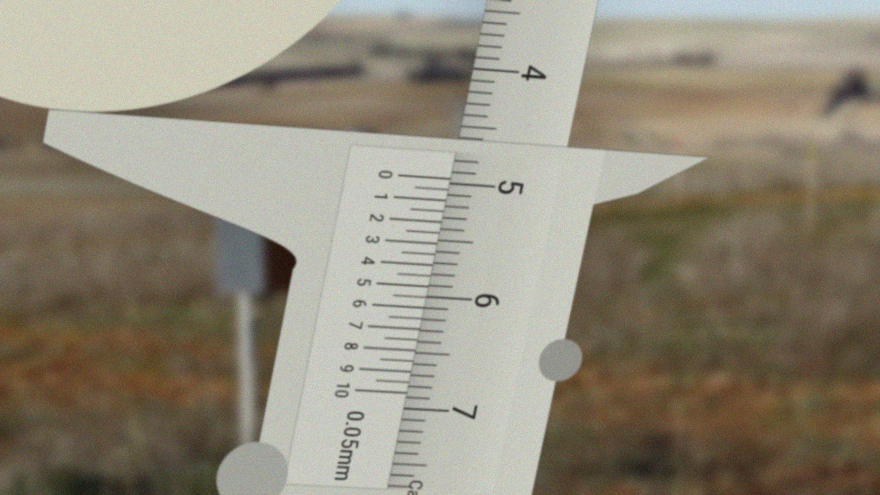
49.6 mm
